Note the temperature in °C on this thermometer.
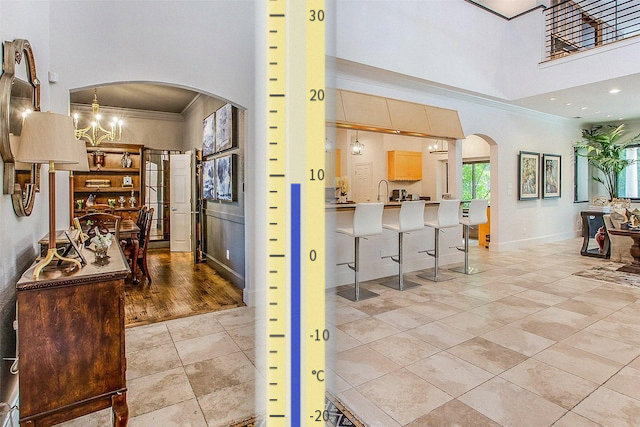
9 °C
